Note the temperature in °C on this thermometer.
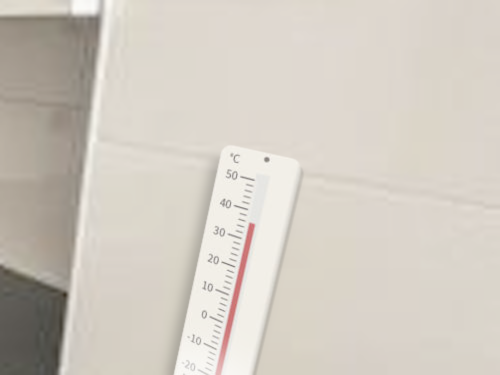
36 °C
